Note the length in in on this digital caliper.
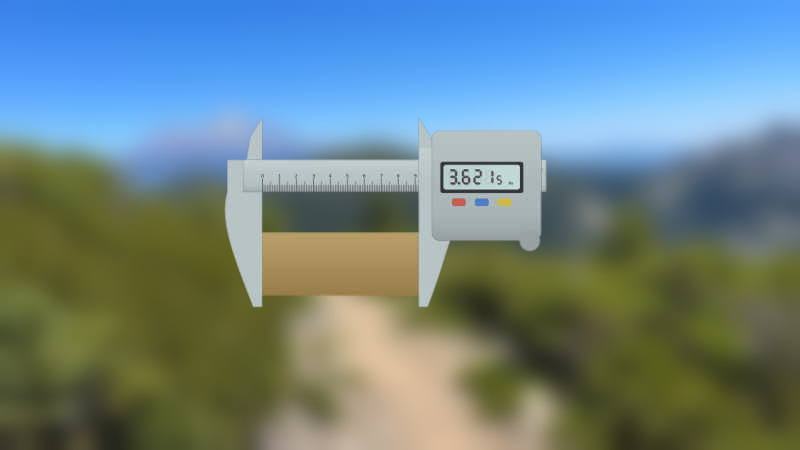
3.6215 in
